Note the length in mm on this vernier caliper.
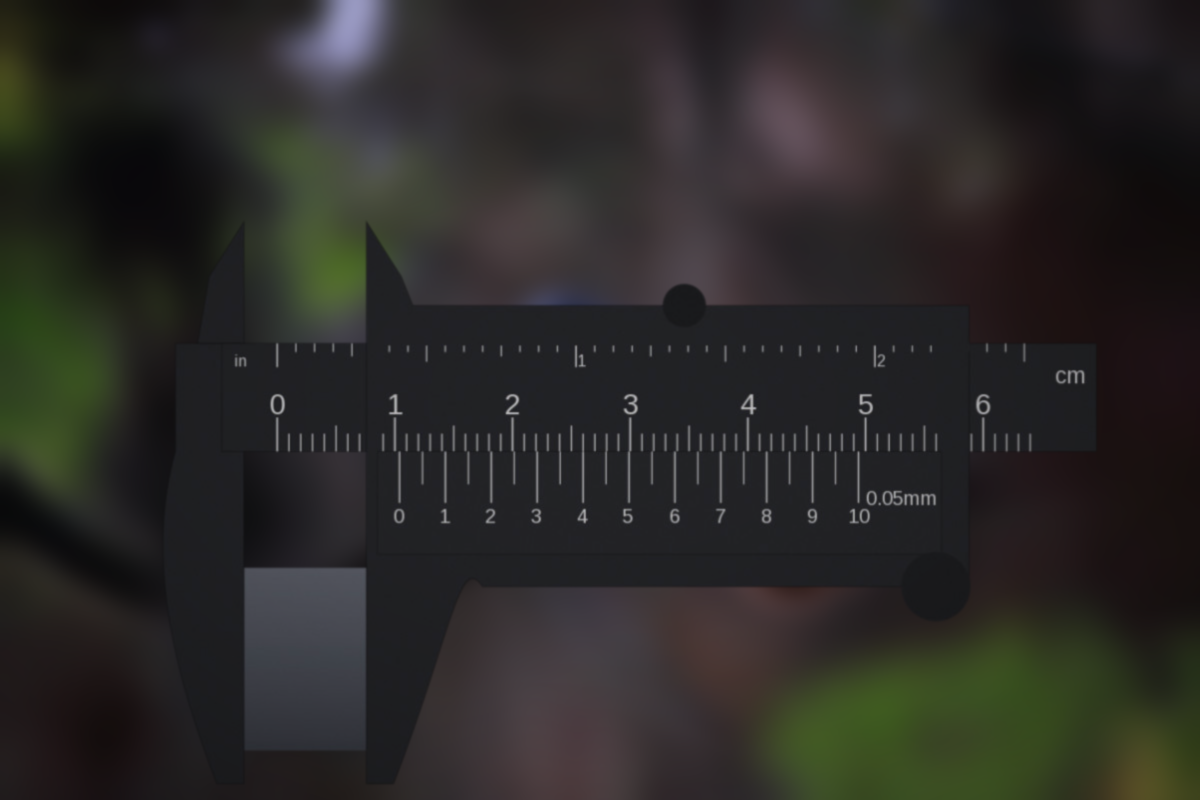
10.4 mm
